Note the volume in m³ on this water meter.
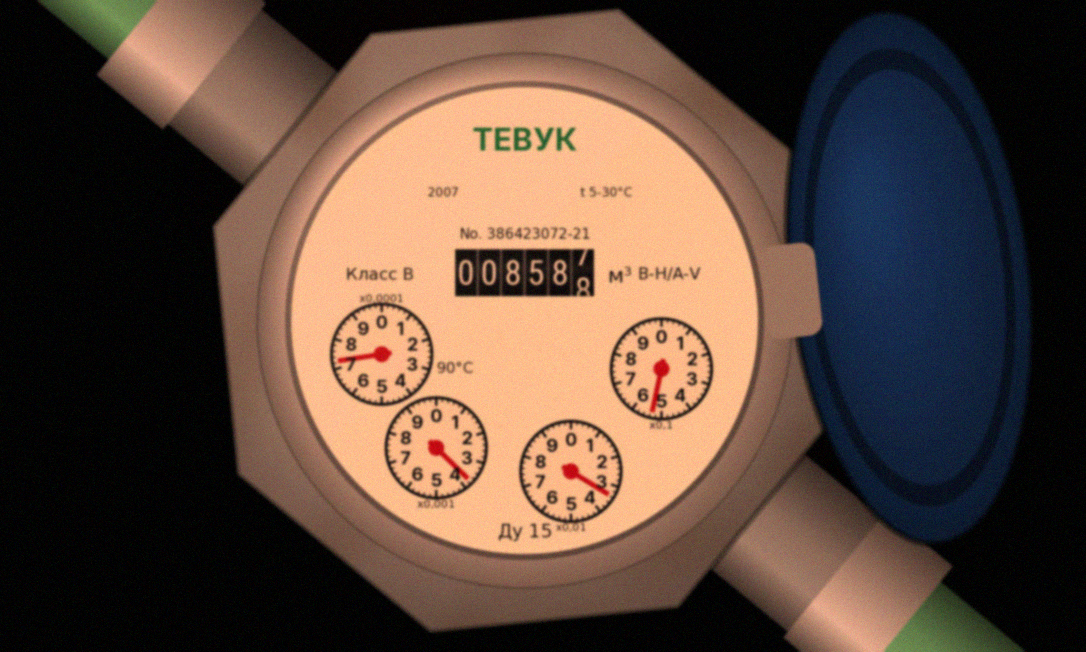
8587.5337 m³
